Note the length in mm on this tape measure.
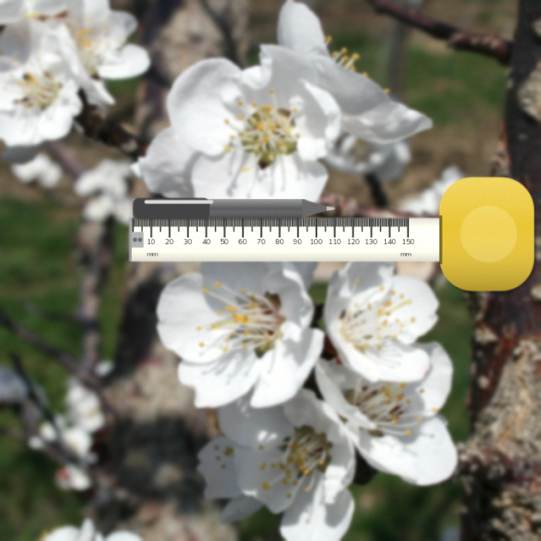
110 mm
